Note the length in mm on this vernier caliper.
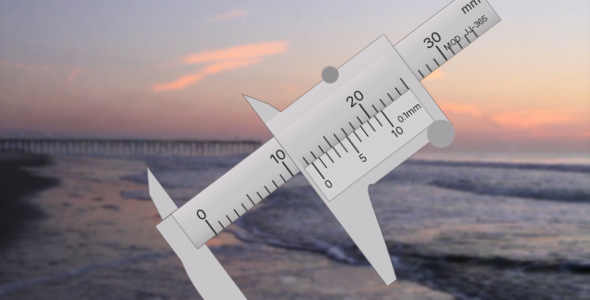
12.4 mm
